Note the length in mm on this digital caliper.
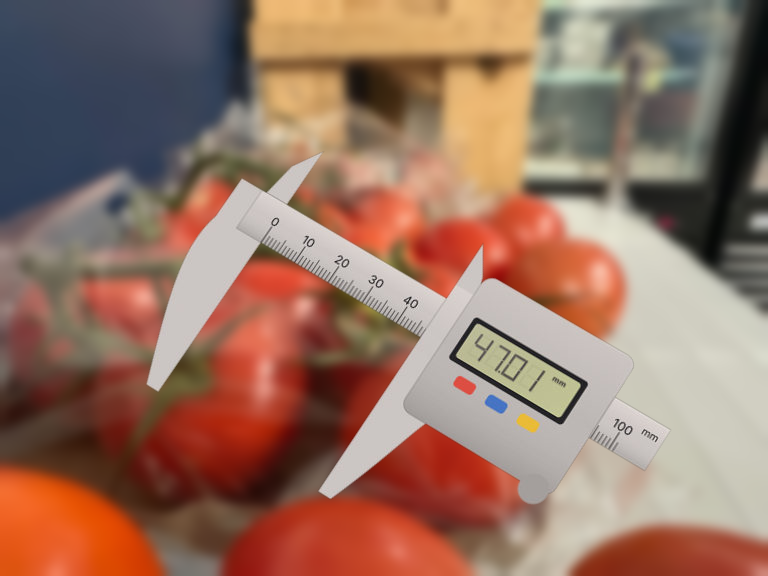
47.01 mm
